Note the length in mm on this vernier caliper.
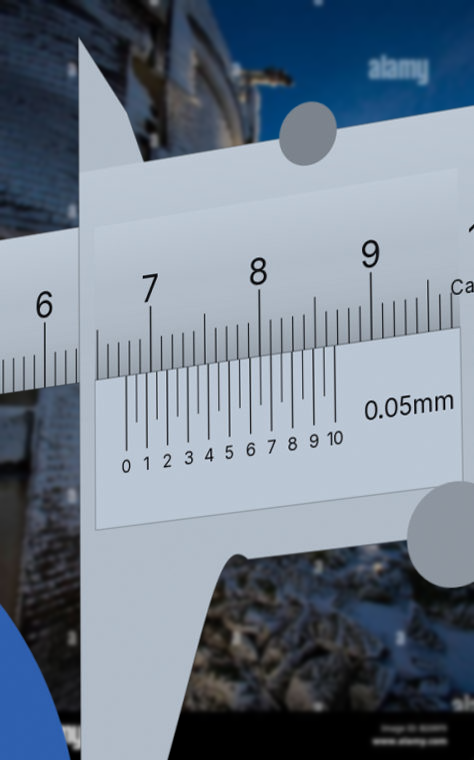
67.7 mm
